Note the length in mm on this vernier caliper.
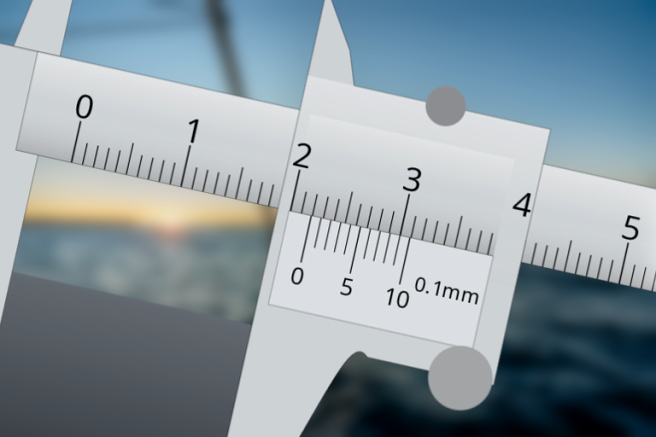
21.9 mm
